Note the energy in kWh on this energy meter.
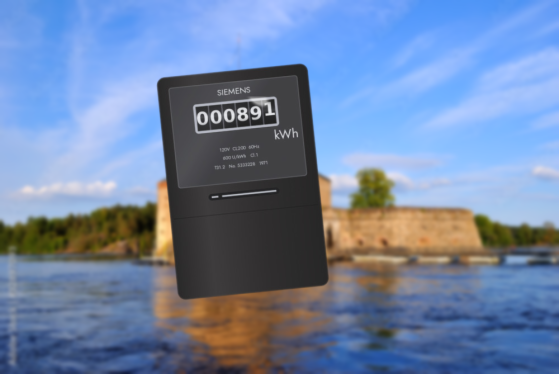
891 kWh
